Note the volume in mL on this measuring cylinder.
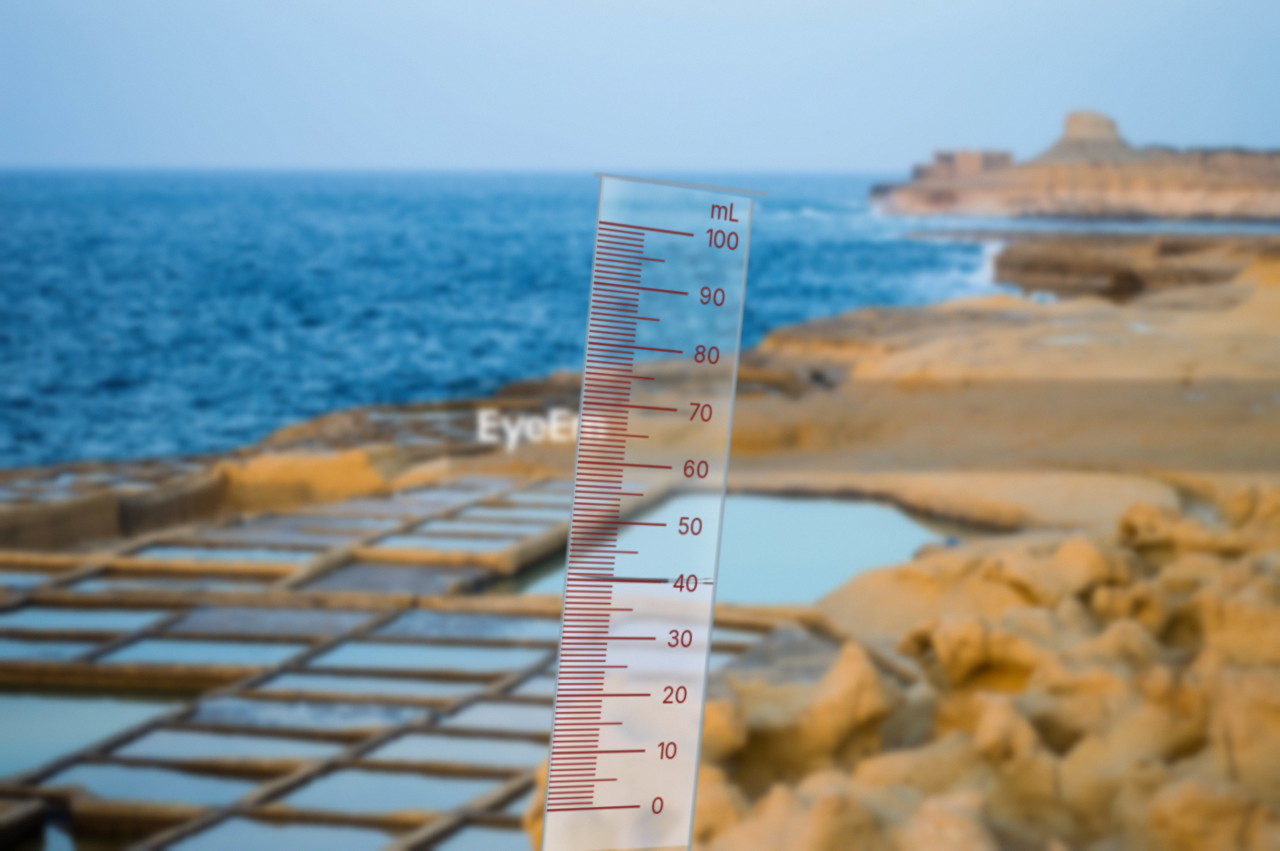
40 mL
